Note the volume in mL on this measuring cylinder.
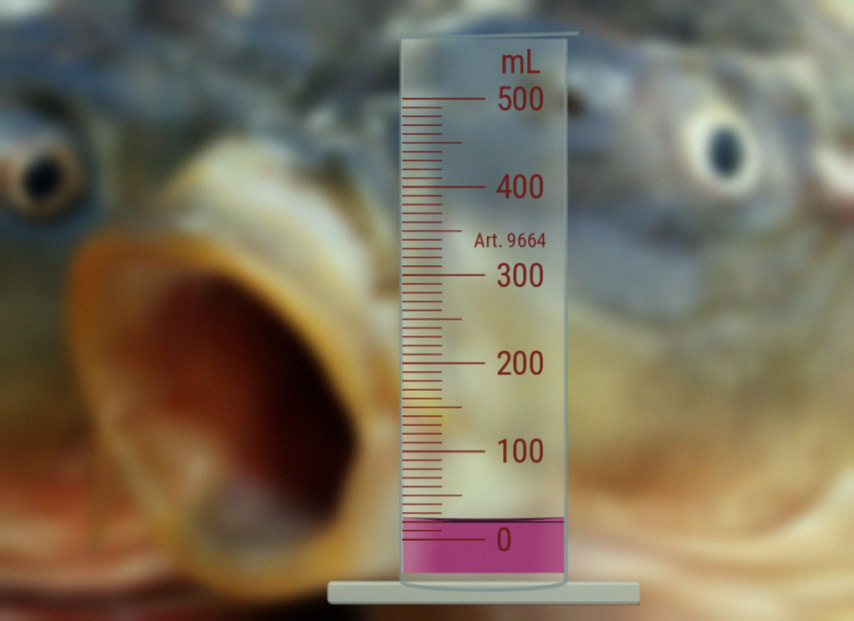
20 mL
